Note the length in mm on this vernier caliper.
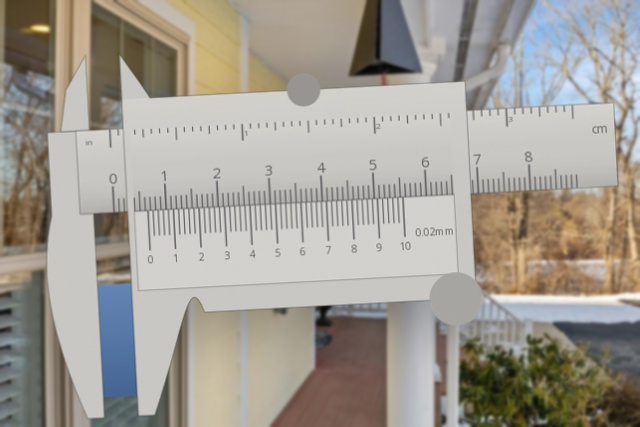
6.5 mm
